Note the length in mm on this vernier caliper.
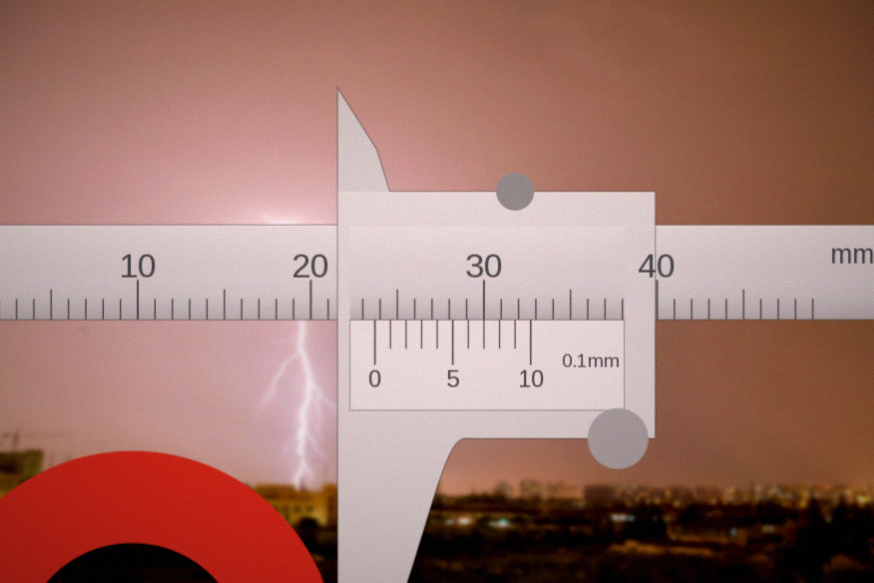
23.7 mm
